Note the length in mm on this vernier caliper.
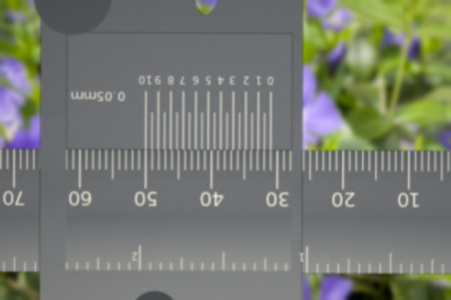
31.0 mm
